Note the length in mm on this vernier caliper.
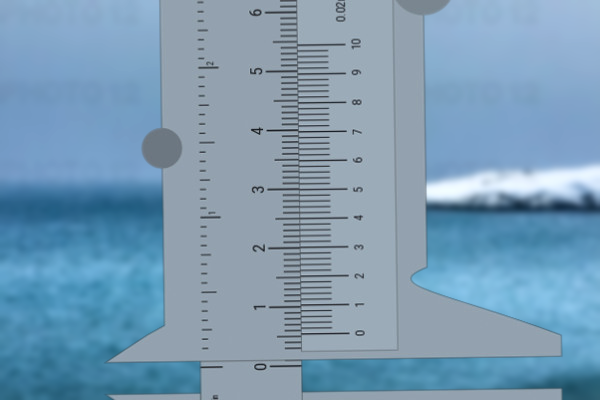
5.4 mm
